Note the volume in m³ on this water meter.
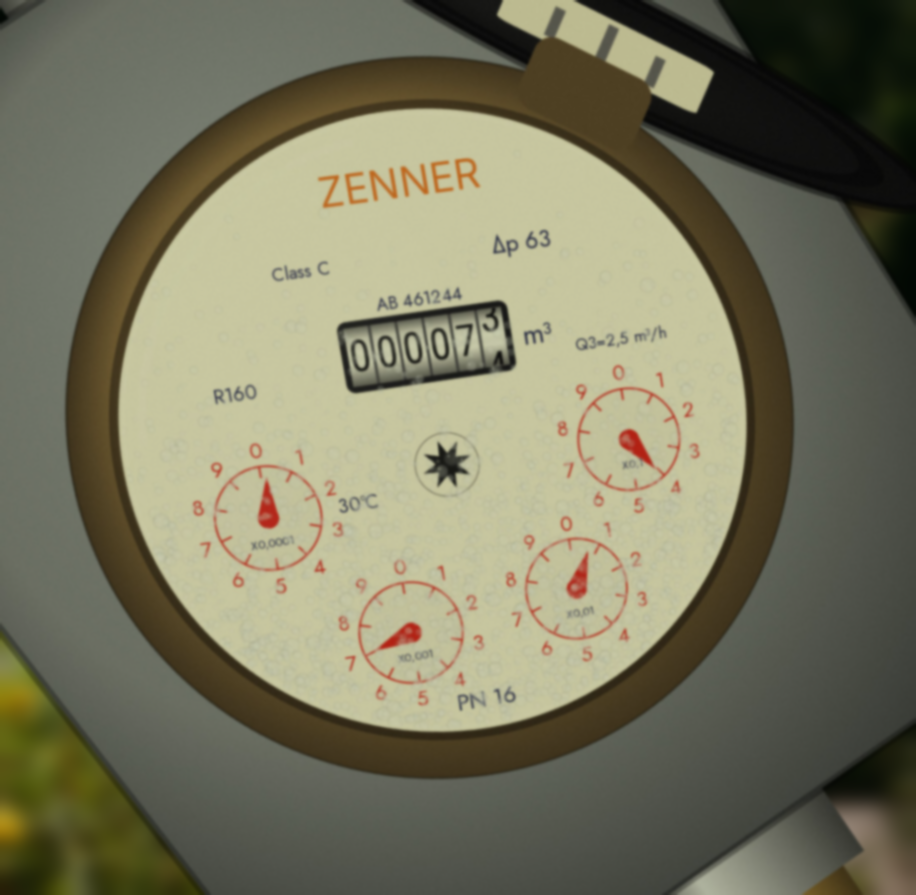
73.4070 m³
